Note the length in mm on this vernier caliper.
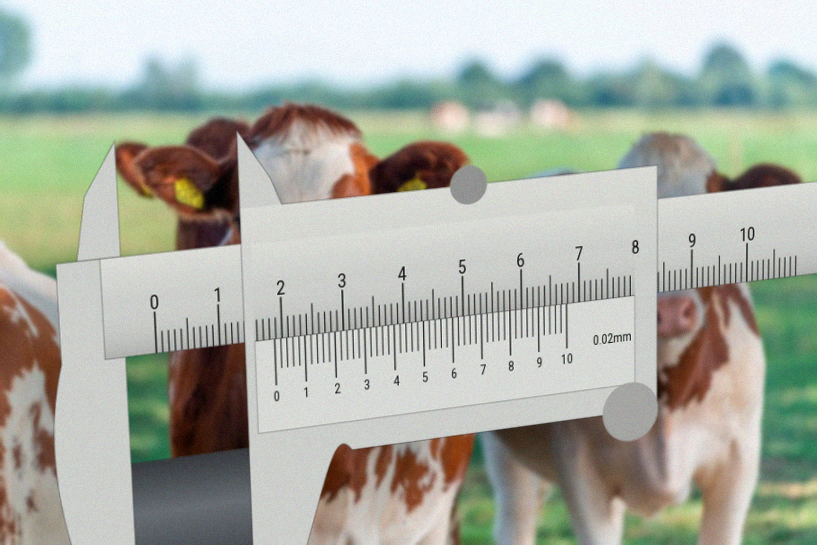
18.8 mm
